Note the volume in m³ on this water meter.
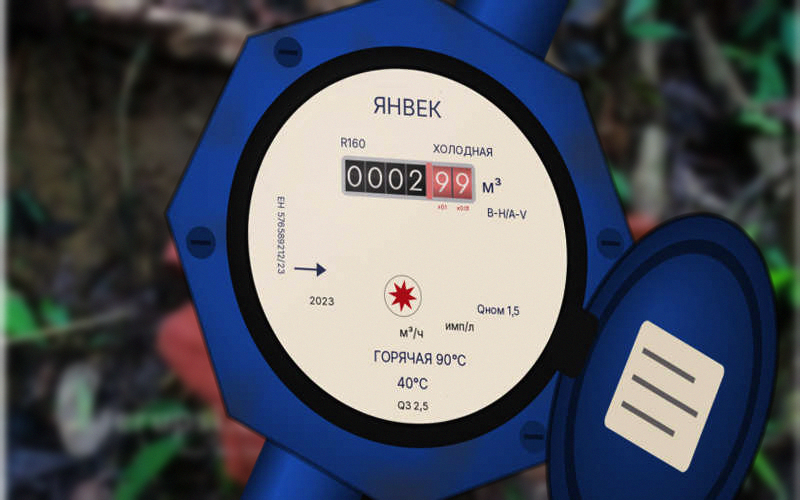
2.99 m³
